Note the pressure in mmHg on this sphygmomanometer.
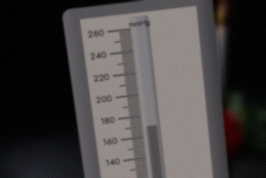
170 mmHg
